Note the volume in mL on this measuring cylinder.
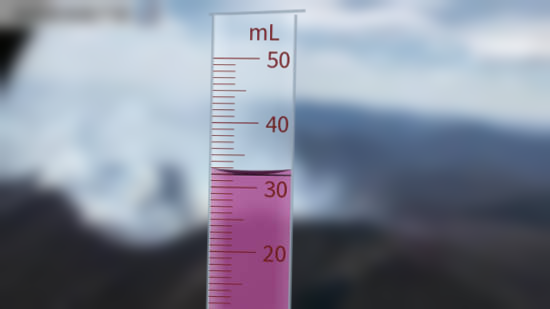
32 mL
